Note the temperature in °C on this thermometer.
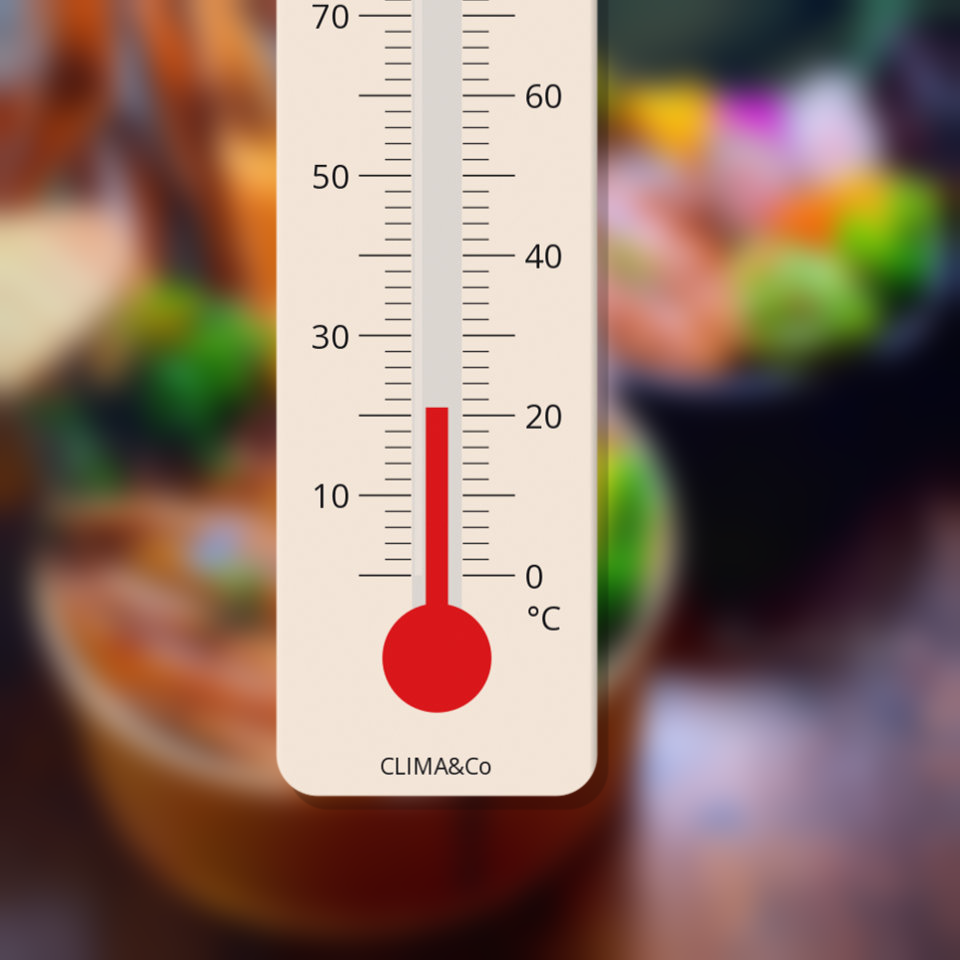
21 °C
